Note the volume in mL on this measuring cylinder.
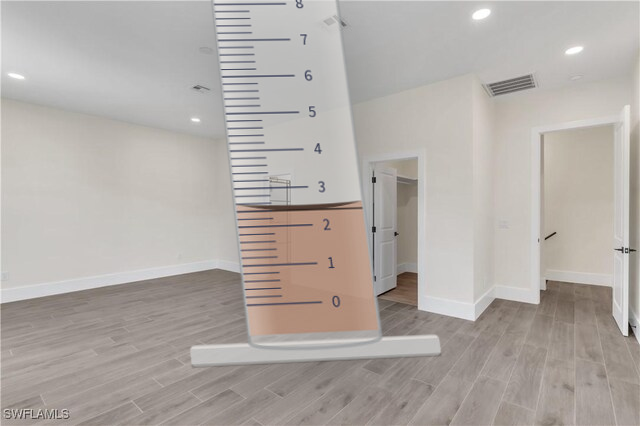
2.4 mL
